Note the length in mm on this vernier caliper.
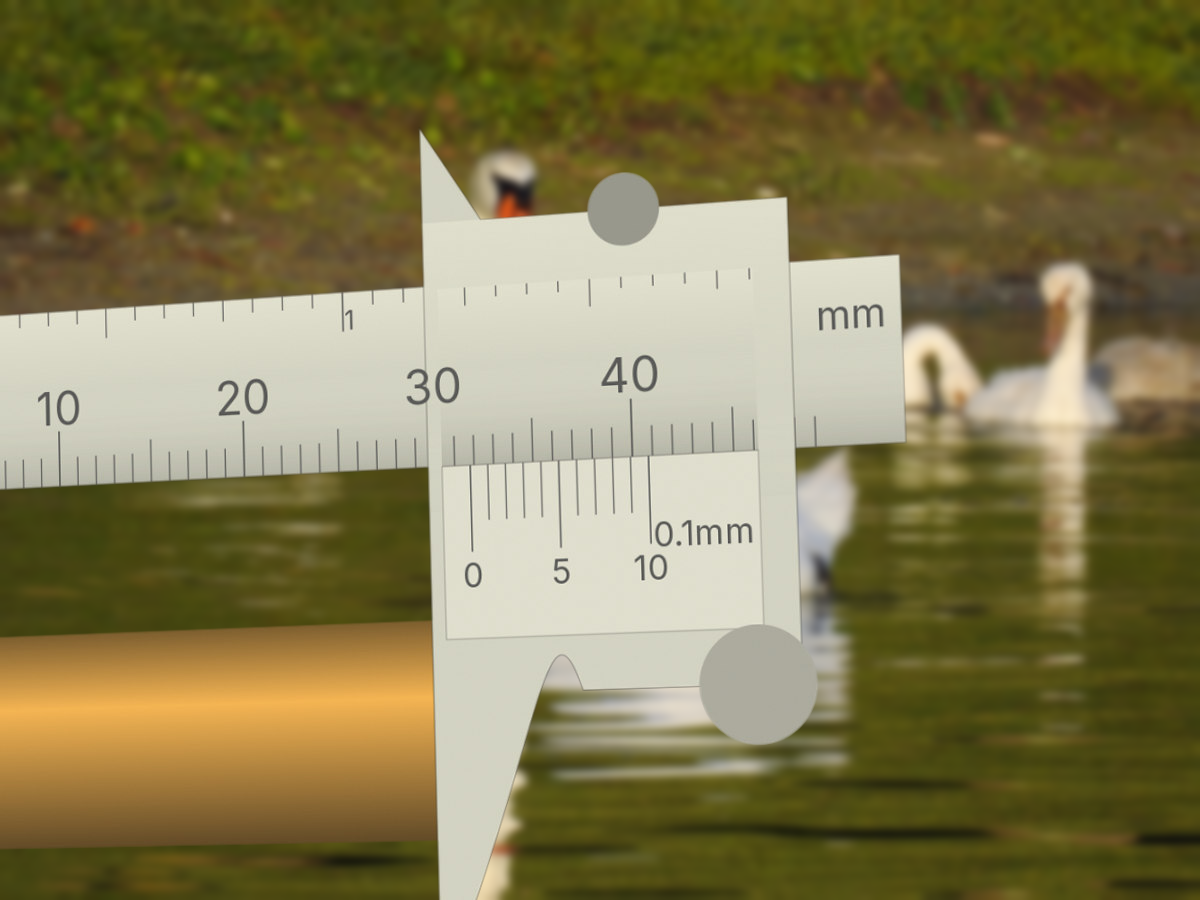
31.8 mm
